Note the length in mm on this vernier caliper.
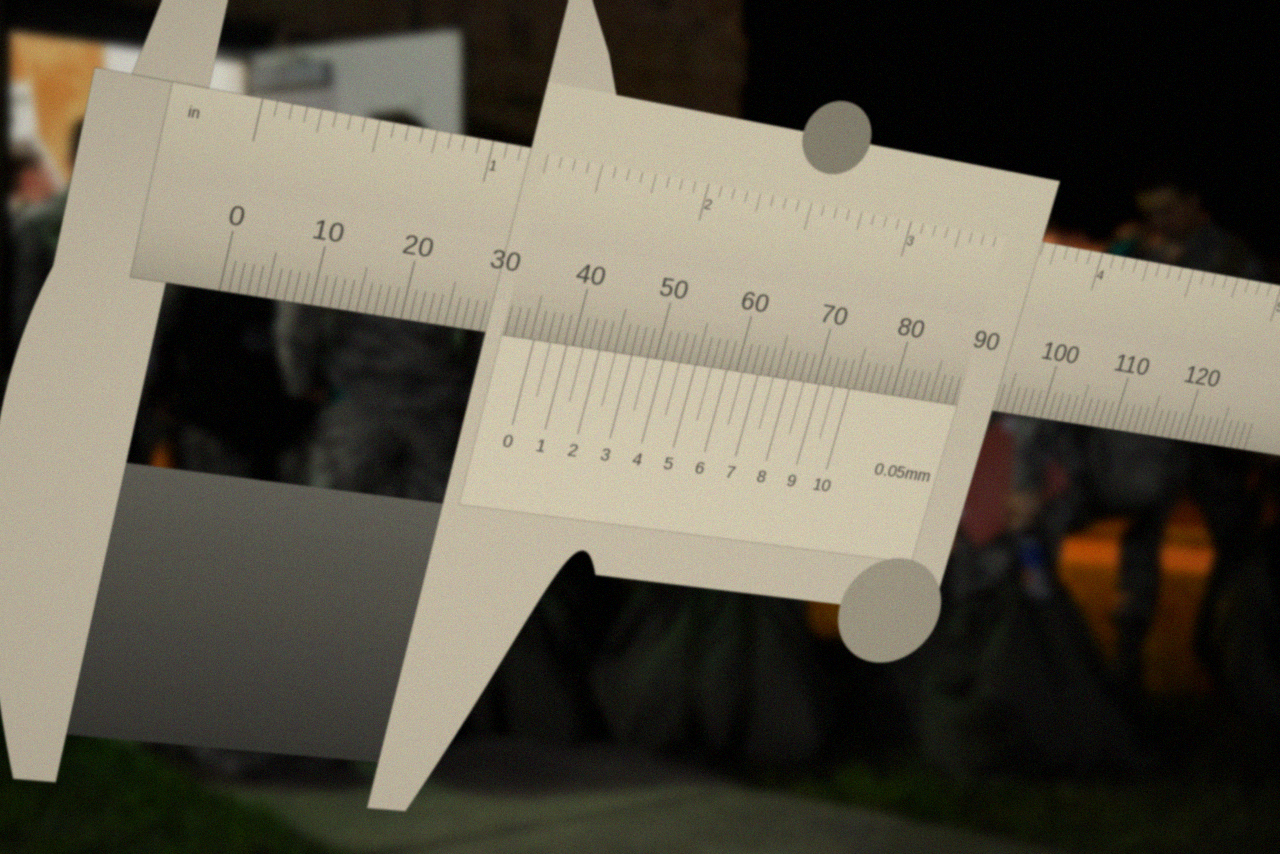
35.4 mm
